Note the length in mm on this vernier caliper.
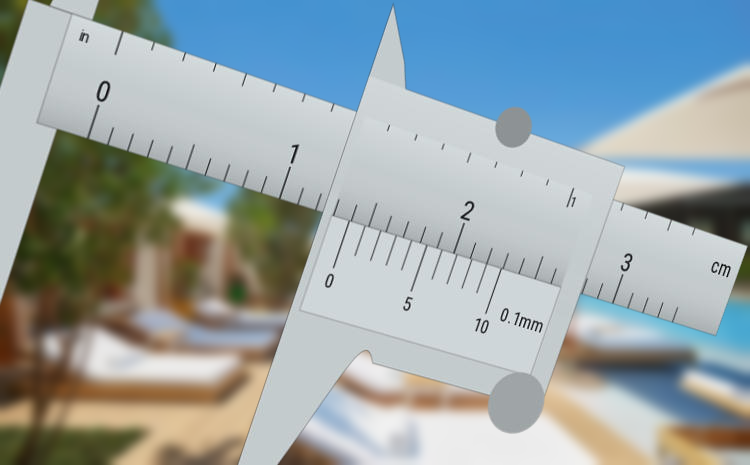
13.9 mm
